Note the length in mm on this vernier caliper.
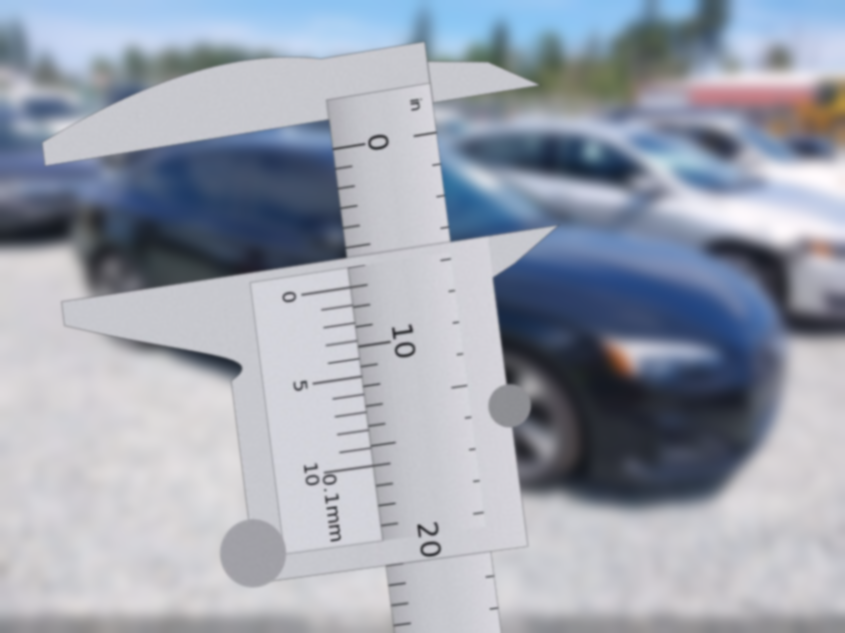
7.0 mm
